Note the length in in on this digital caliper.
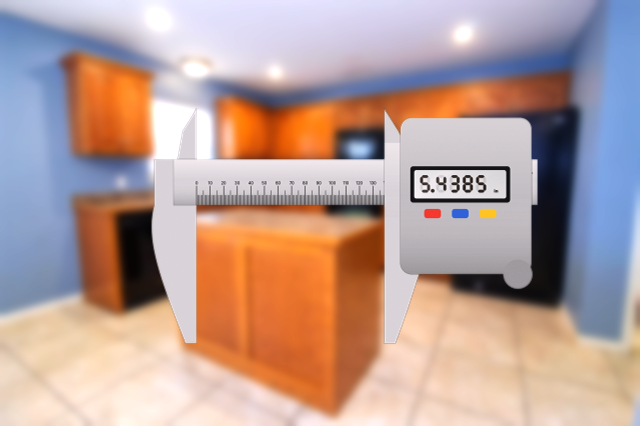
5.4385 in
